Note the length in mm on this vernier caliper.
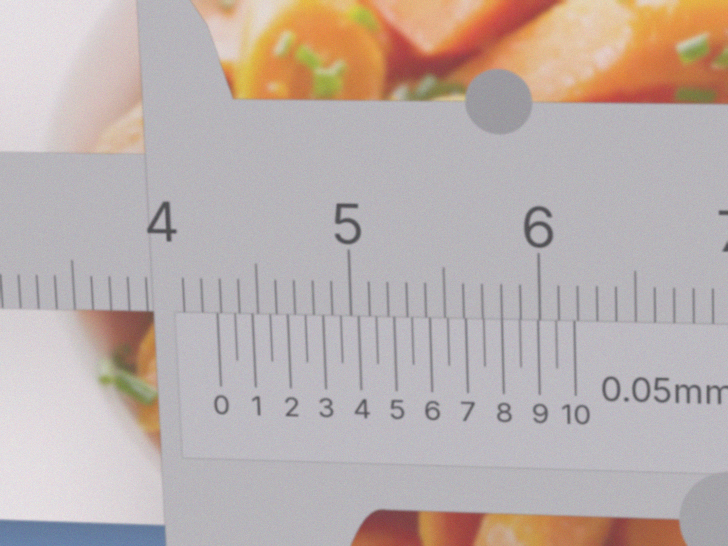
42.8 mm
